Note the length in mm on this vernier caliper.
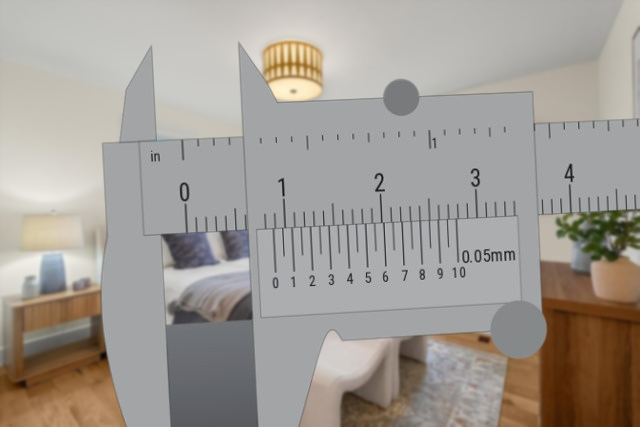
8.8 mm
